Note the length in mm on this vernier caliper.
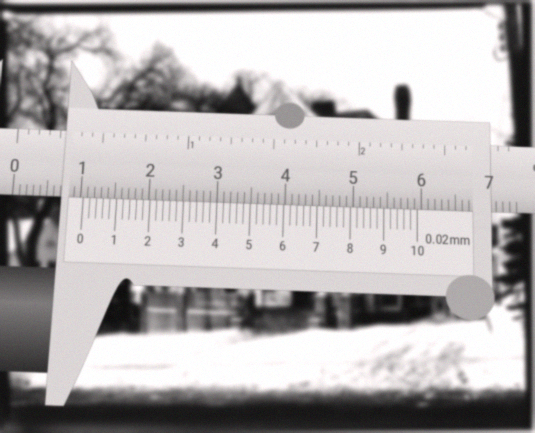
10.4 mm
